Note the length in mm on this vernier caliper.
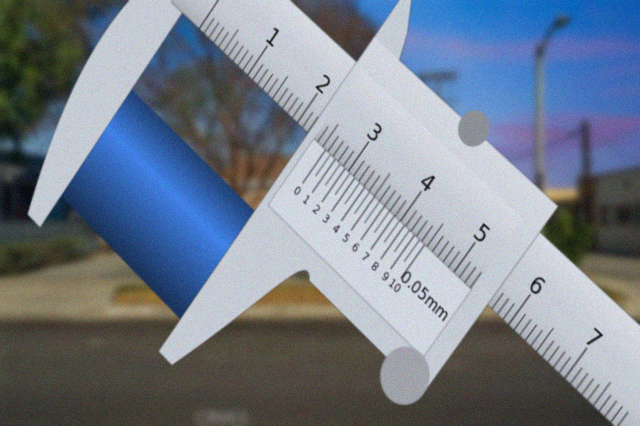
25.6 mm
